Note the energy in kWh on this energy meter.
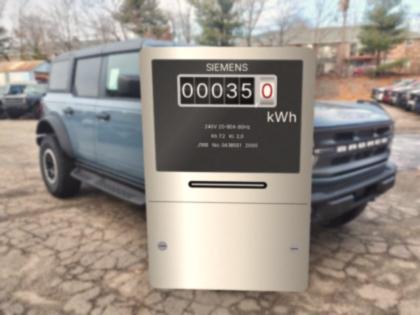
35.0 kWh
